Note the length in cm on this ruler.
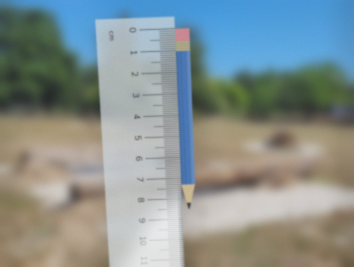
8.5 cm
